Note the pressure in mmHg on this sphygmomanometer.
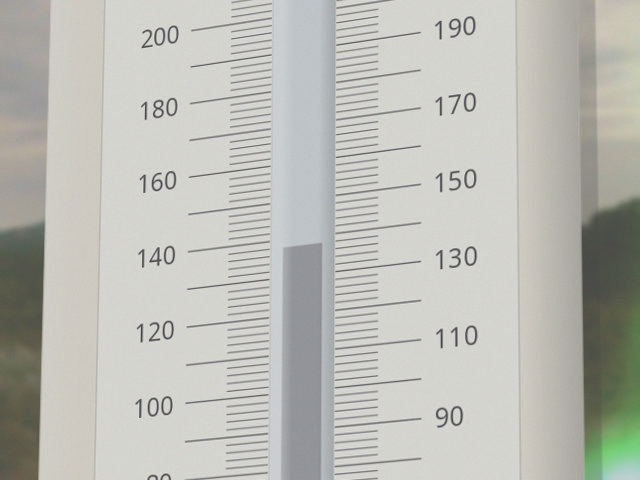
138 mmHg
